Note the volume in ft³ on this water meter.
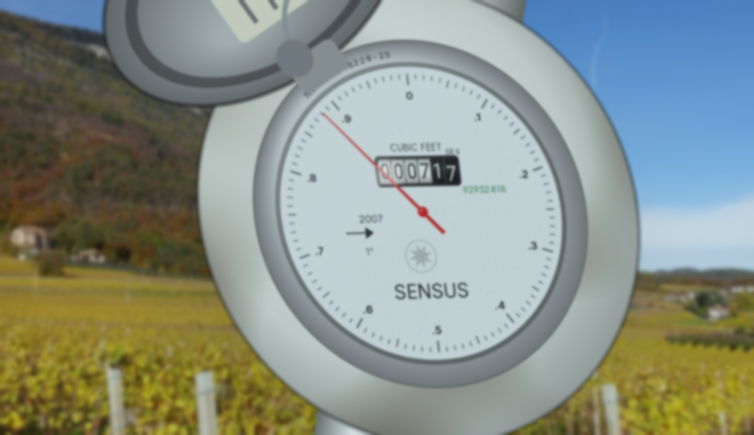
716.88 ft³
